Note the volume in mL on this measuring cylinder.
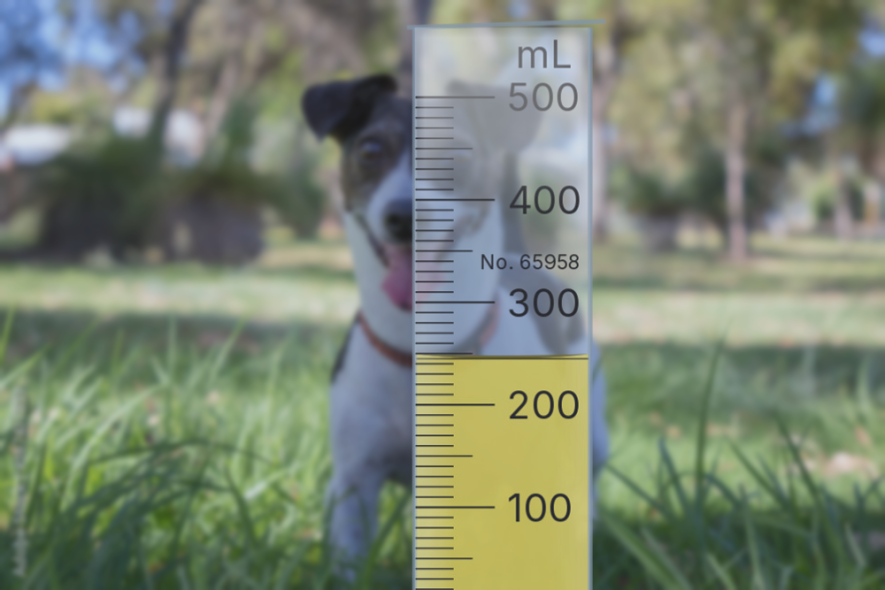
245 mL
